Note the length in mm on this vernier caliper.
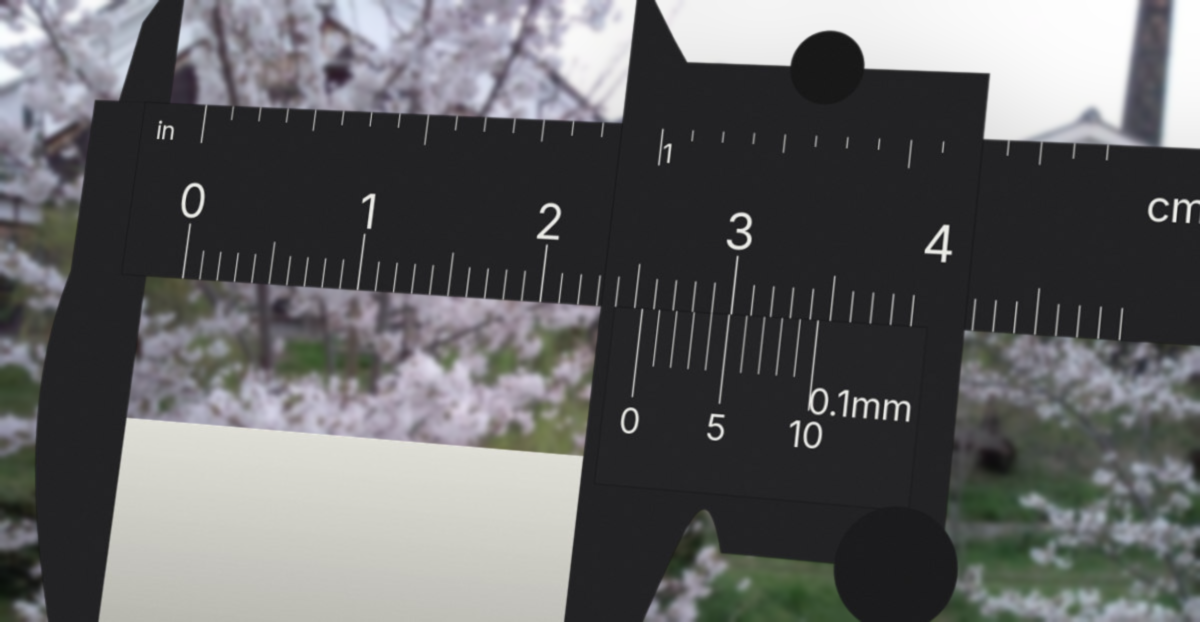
25.4 mm
